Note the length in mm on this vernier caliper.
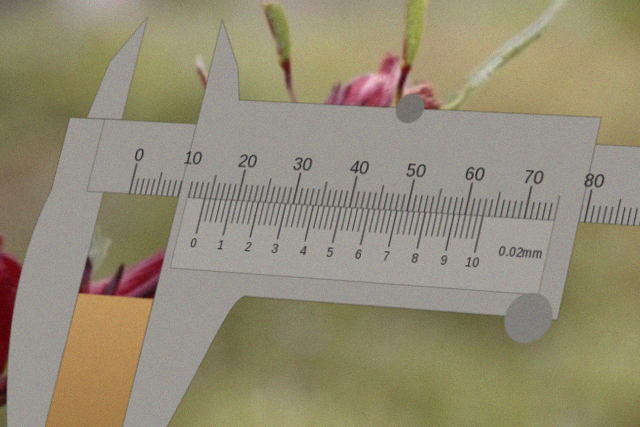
14.0 mm
